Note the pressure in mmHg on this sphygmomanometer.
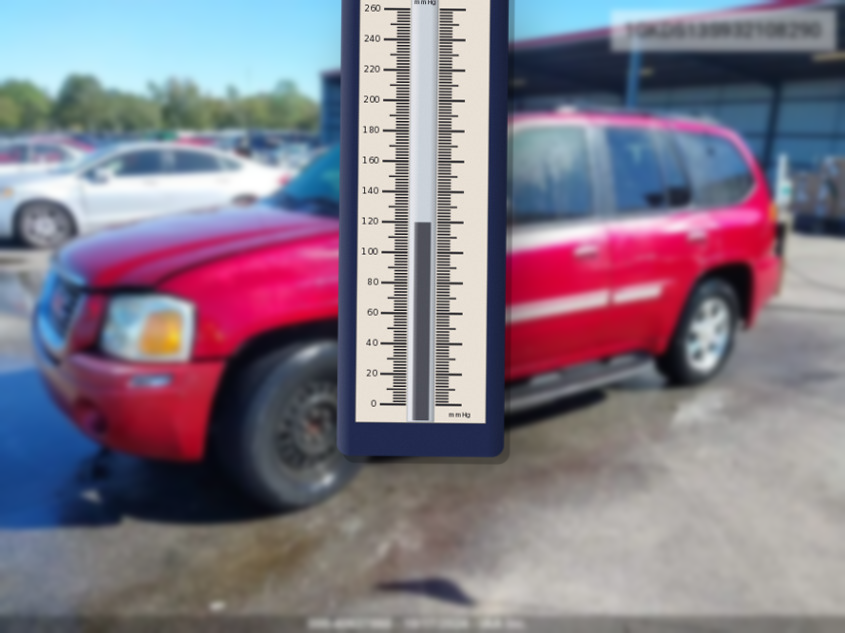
120 mmHg
